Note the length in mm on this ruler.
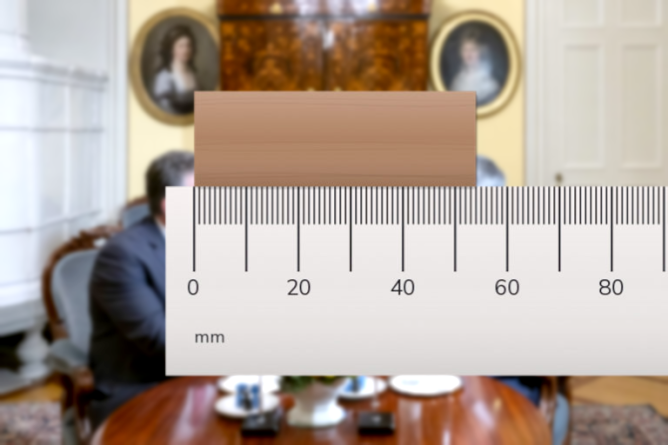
54 mm
